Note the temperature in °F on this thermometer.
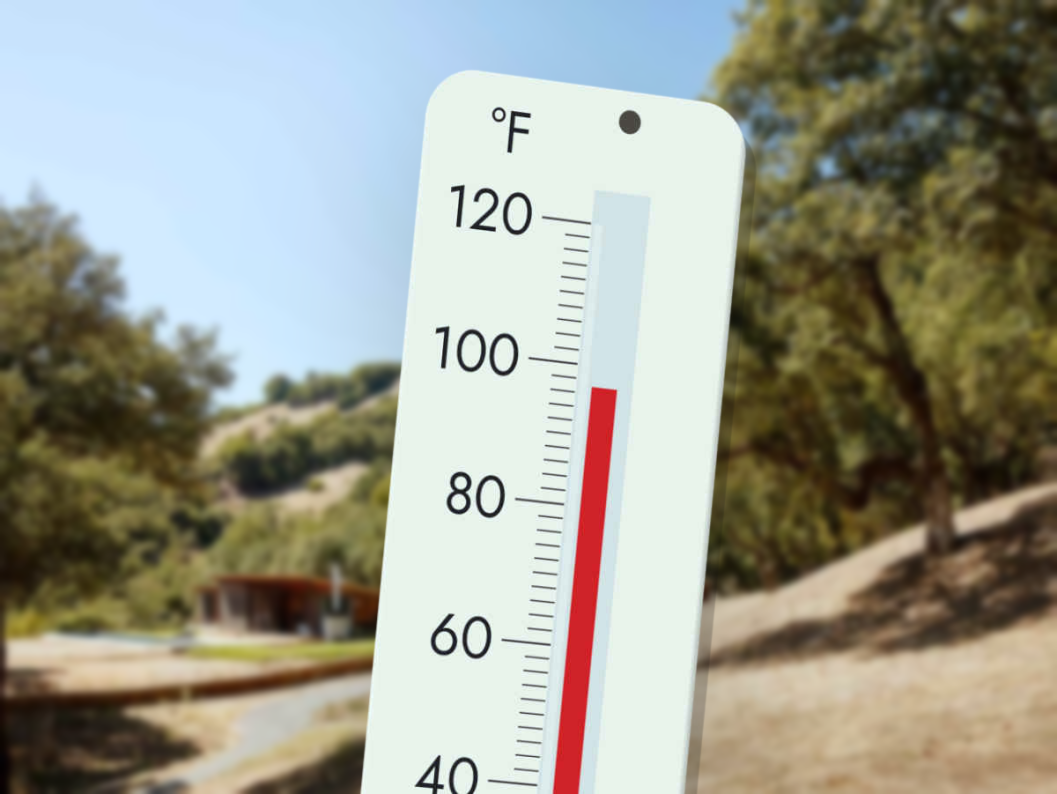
97 °F
